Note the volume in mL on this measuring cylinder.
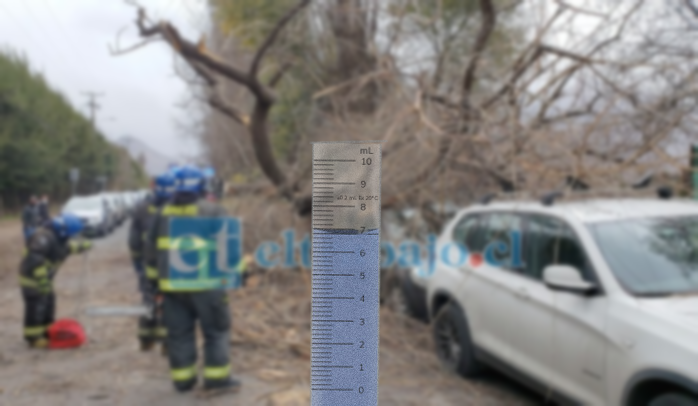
6.8 mL
